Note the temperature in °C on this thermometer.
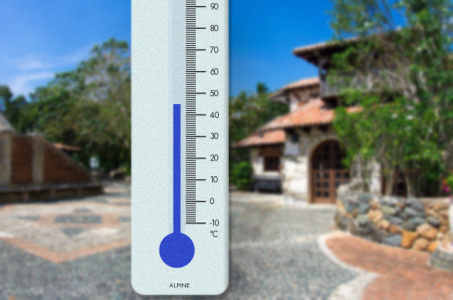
45 °C
